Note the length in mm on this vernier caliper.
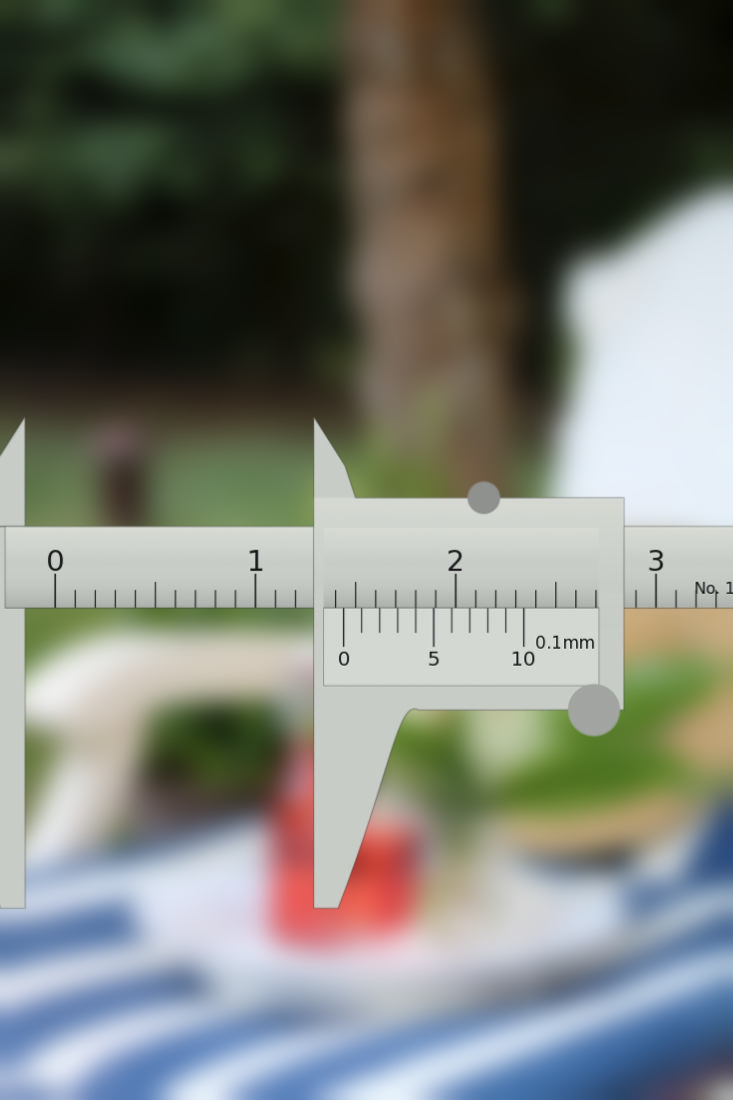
14.4 mm
